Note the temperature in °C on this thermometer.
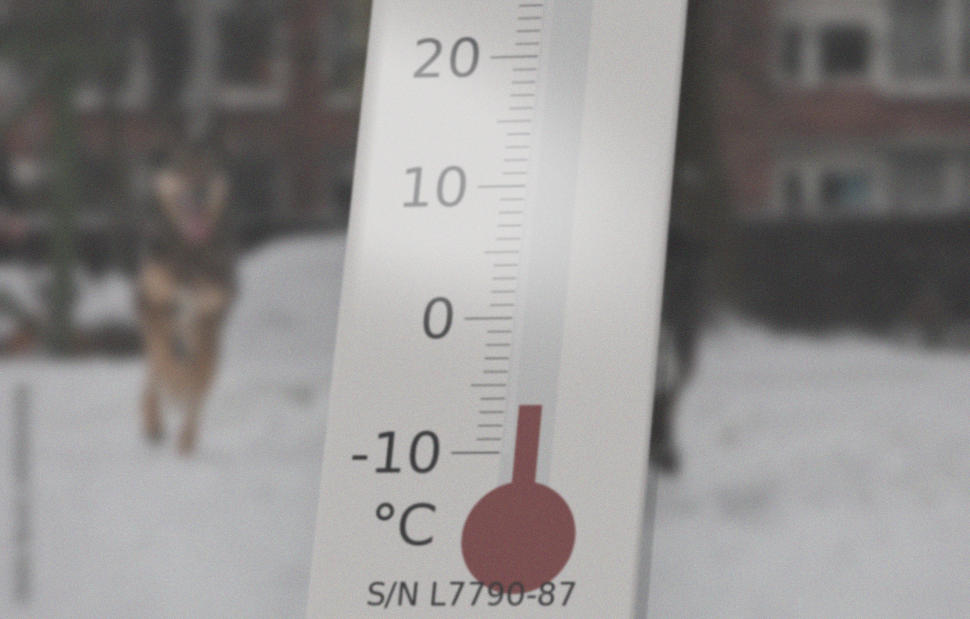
-6.5 °C
